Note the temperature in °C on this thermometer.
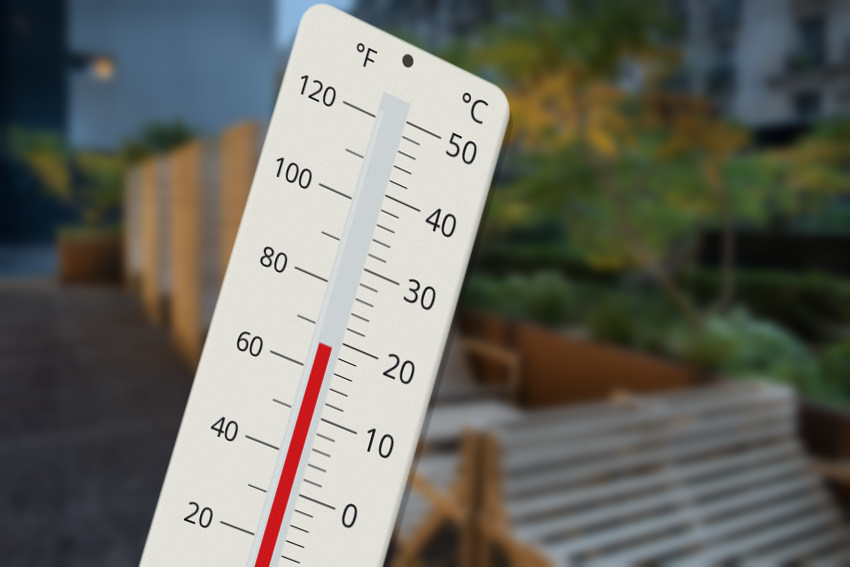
19 °C
